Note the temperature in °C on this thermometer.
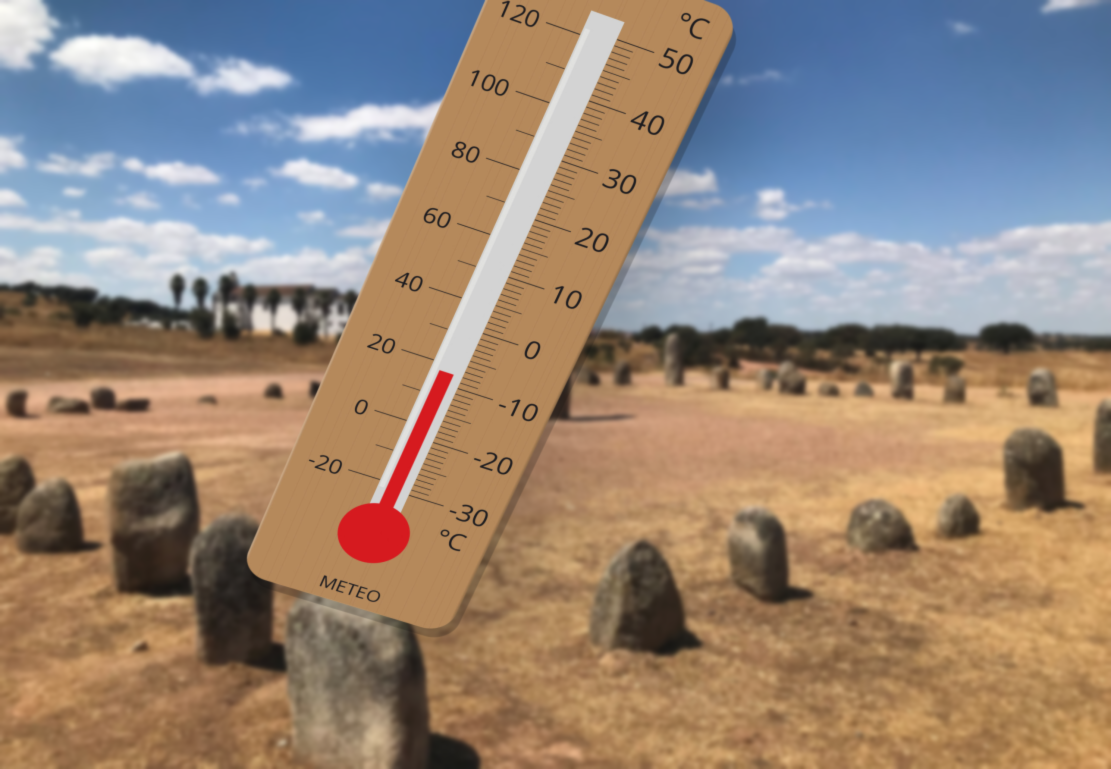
-8 °C
